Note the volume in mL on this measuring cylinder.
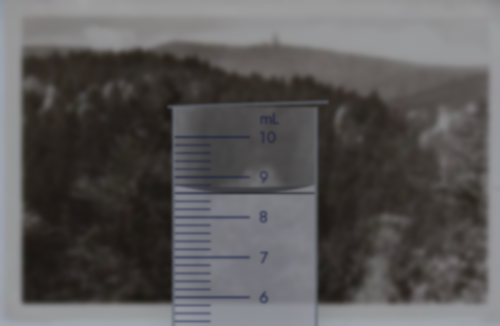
8.6 mL
